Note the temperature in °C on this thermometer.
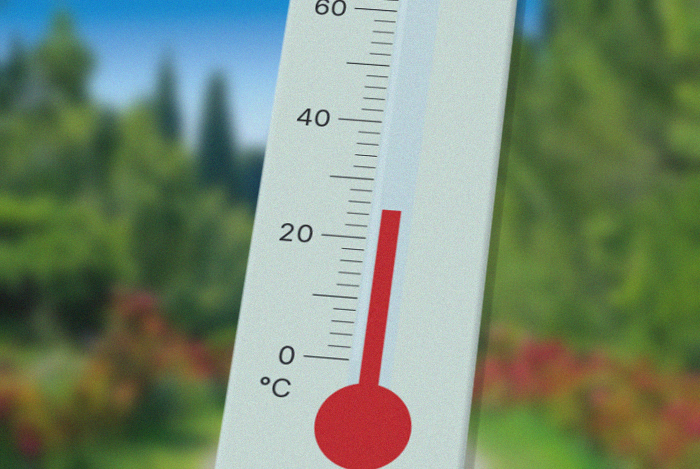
25 °C
